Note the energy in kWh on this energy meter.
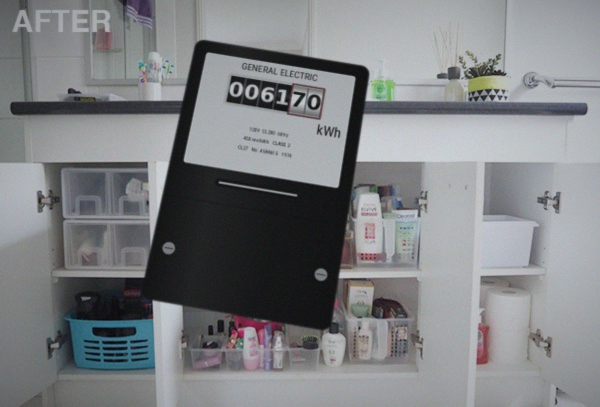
61.70 kWh
